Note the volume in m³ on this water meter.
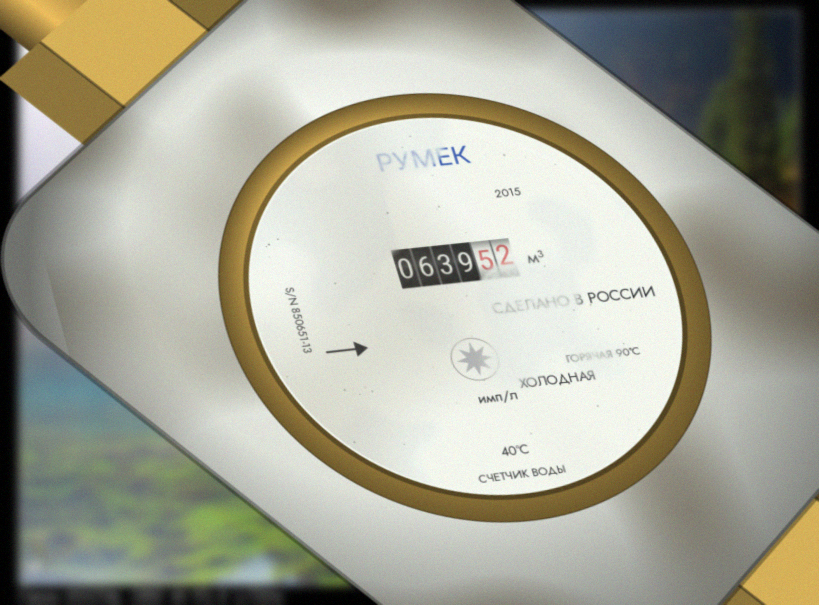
639.52 m³
